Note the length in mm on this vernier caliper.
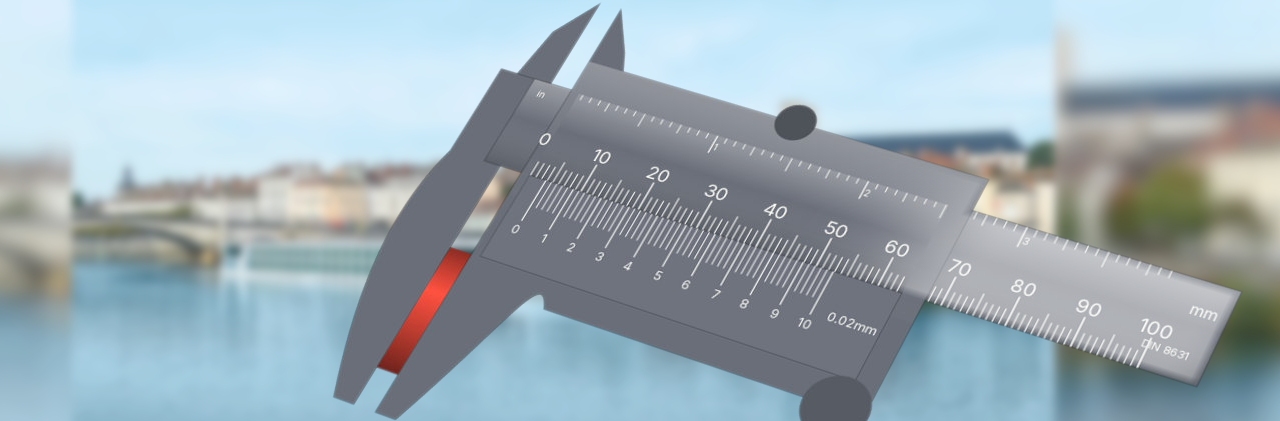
3.8 mm
